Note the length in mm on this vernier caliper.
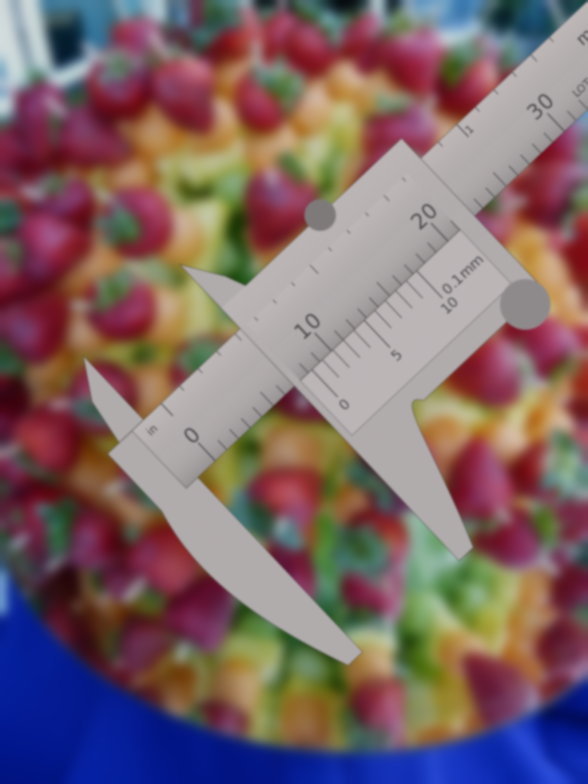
8.3 mm
